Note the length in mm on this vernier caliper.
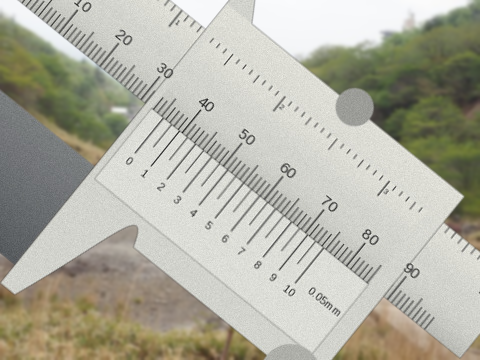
35.5 mm
